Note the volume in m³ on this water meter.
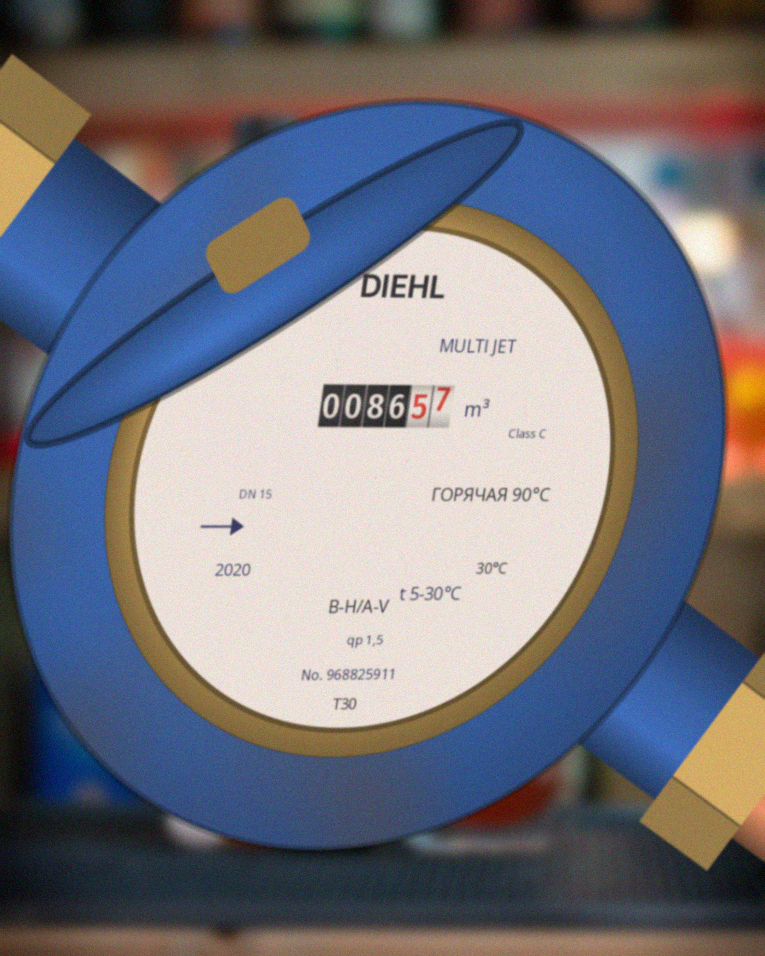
86.57 m³
